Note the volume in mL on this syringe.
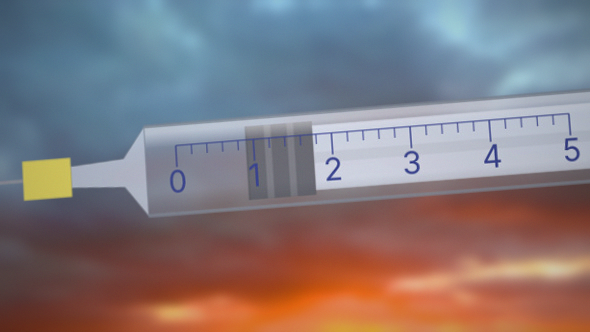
0.9 mL
